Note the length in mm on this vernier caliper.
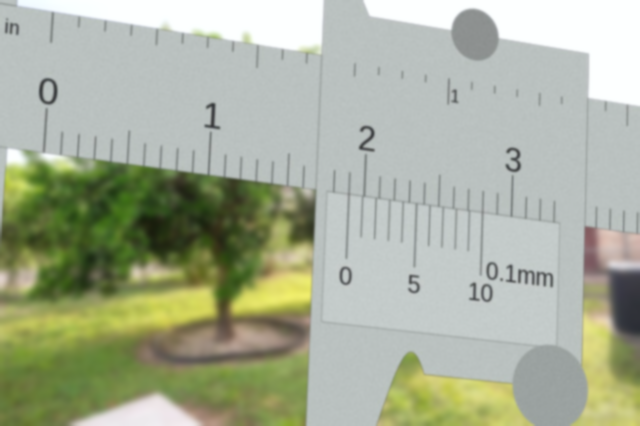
19.0 mm
